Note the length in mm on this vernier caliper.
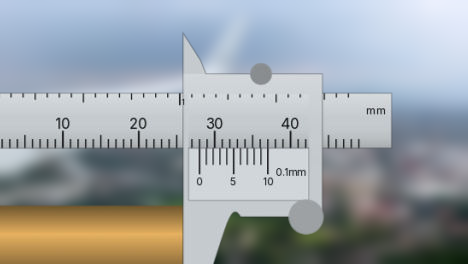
28.0 mm
